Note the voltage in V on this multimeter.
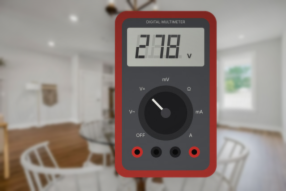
278 V
